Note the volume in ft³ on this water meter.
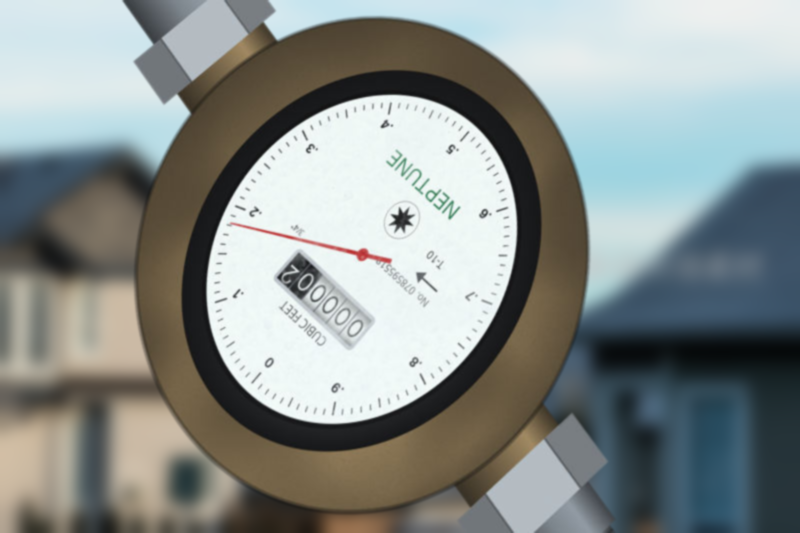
2.18 ft³
